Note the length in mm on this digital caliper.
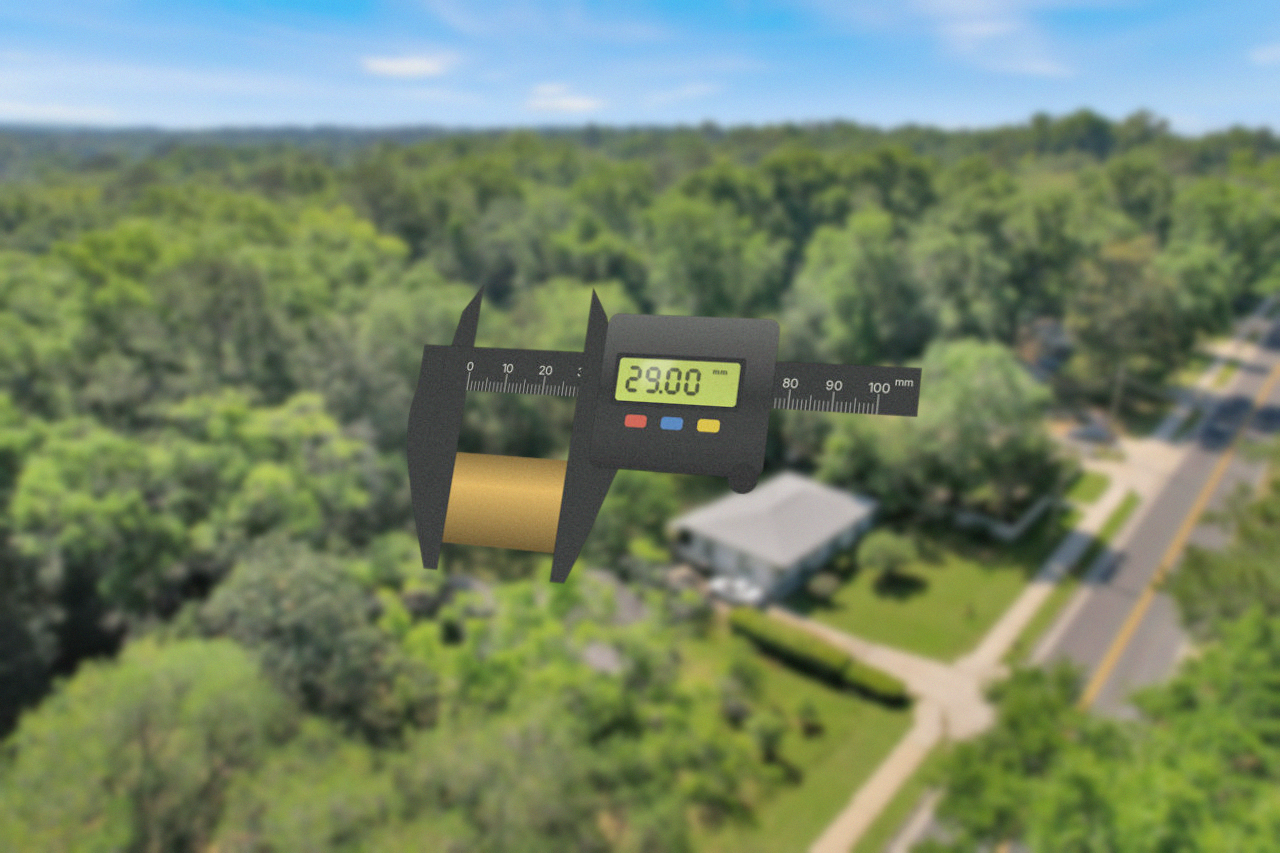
29.00 mm
